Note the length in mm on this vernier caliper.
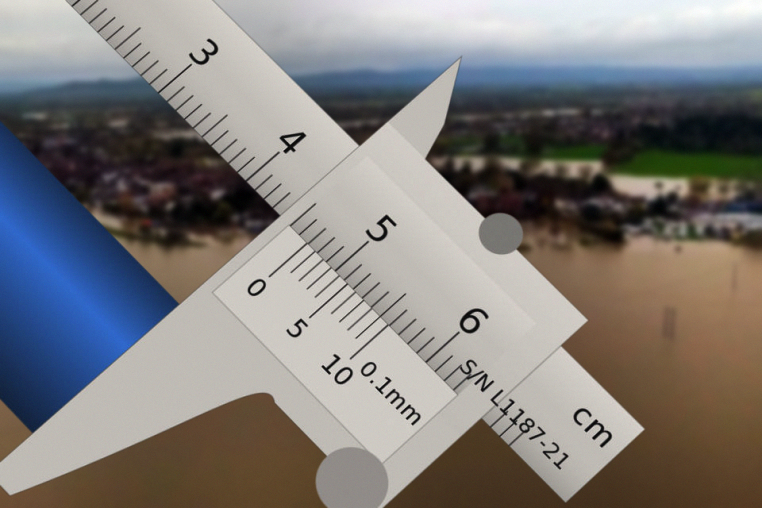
46.9 mm
